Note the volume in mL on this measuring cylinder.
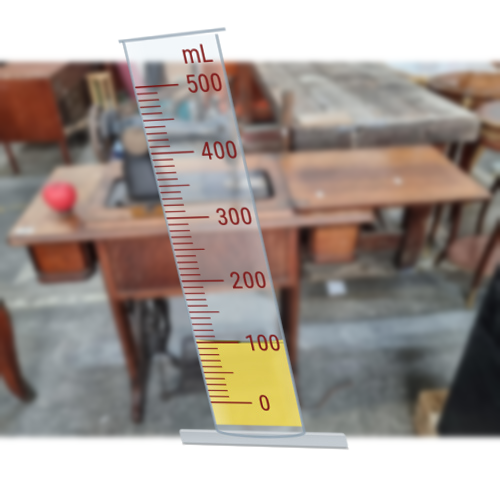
100 mL
